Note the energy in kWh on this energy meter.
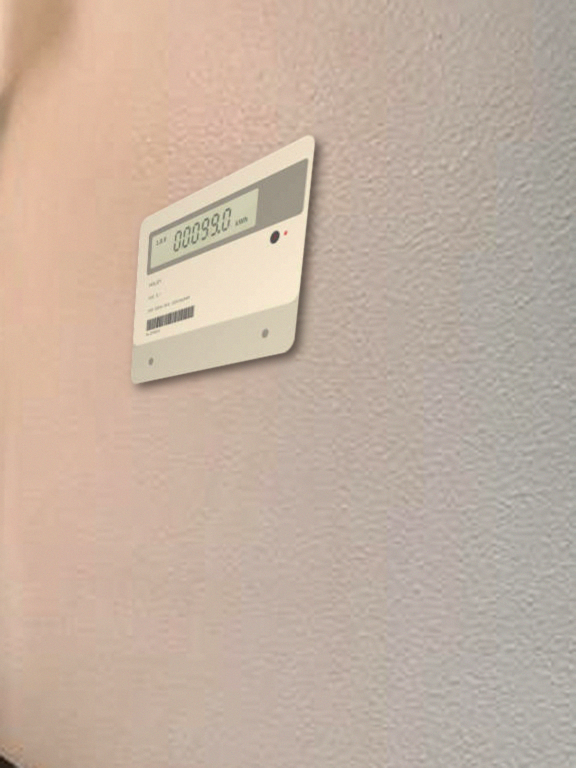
99.0 kWh
